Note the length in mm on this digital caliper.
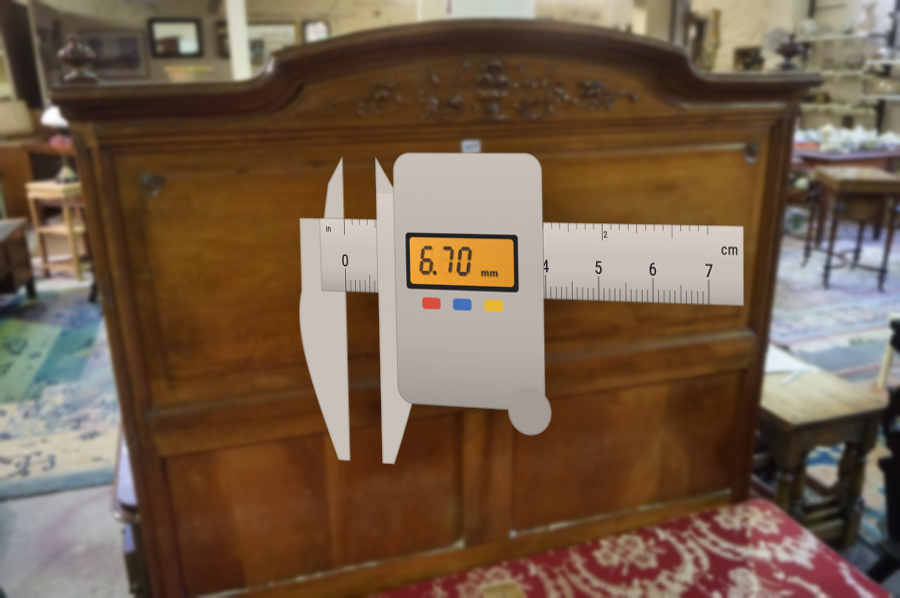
6.70 mm
